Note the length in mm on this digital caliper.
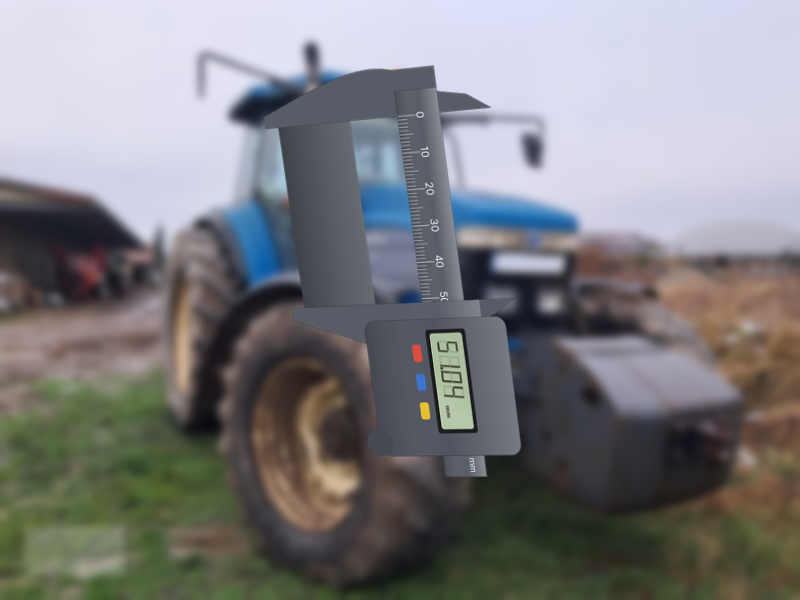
51.04 mm
